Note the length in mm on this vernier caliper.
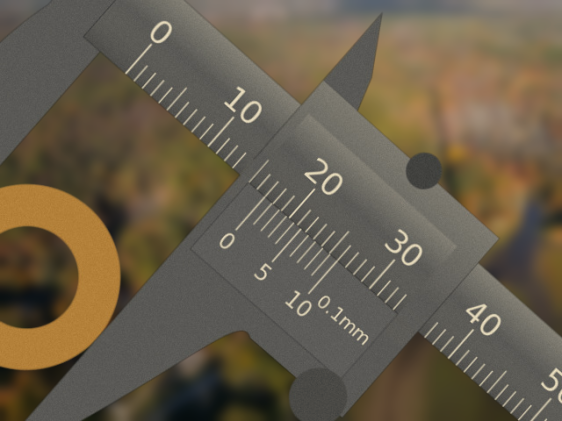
17.0 mm
